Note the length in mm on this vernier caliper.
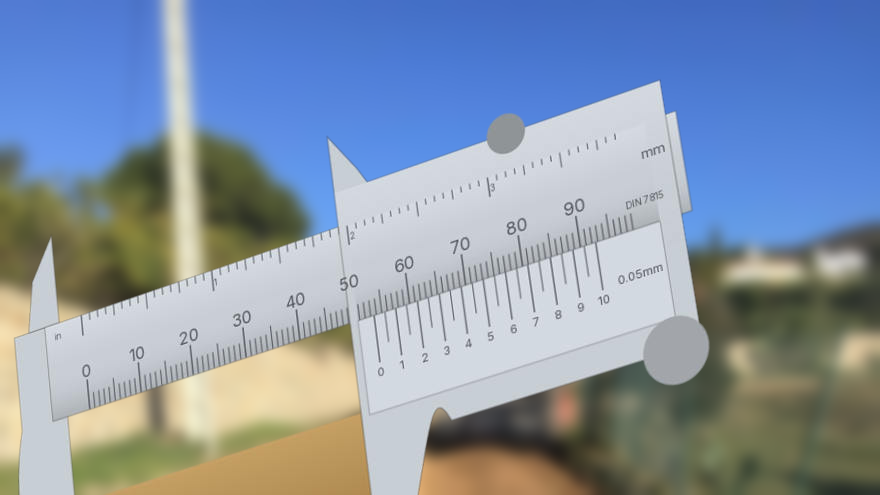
53.6 mm
